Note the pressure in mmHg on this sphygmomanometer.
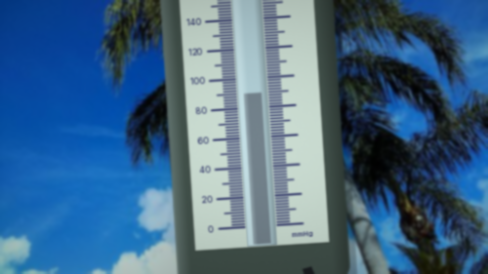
90 mmHg
